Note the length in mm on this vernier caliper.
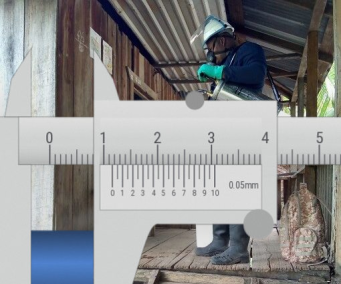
11.6 mm
